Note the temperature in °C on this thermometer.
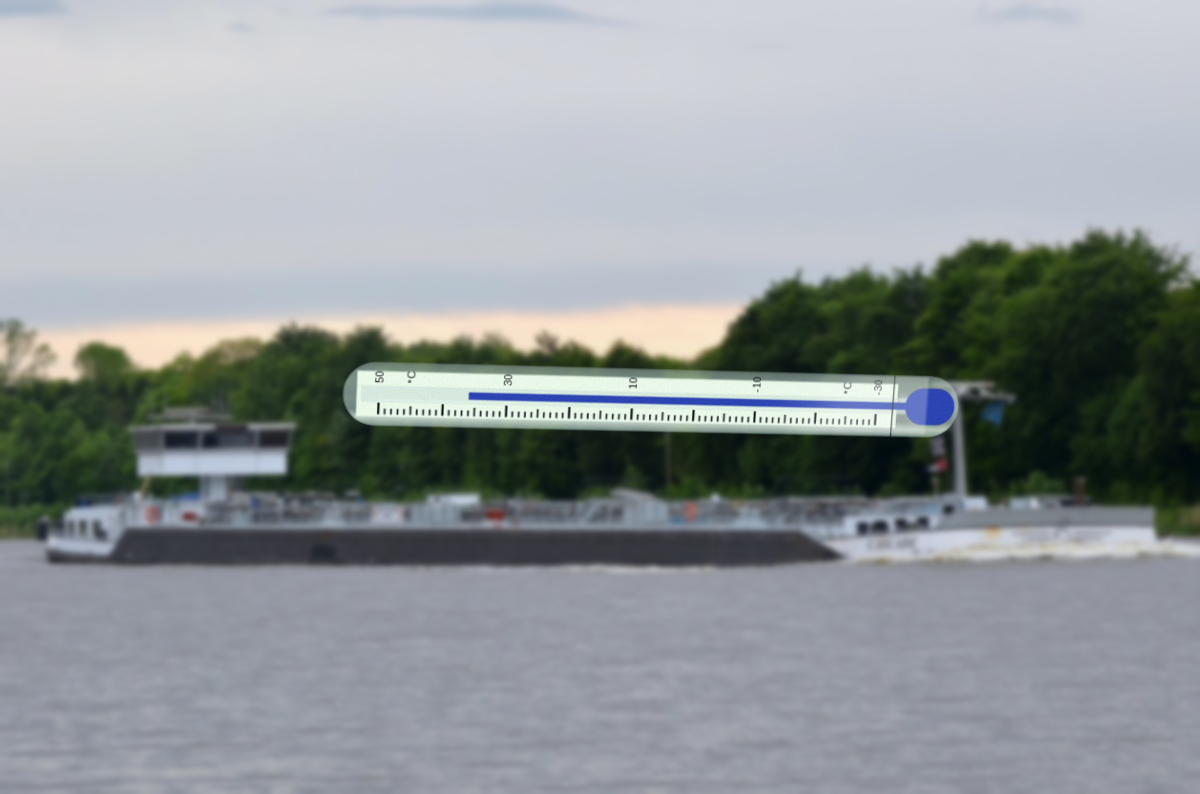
36 °C
